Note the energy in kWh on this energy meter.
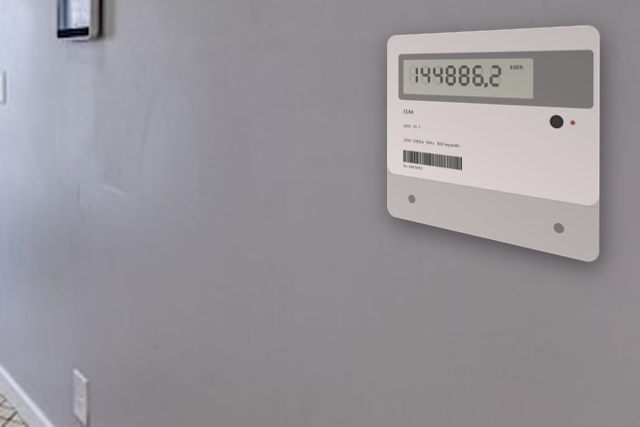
144886.2 kWh
